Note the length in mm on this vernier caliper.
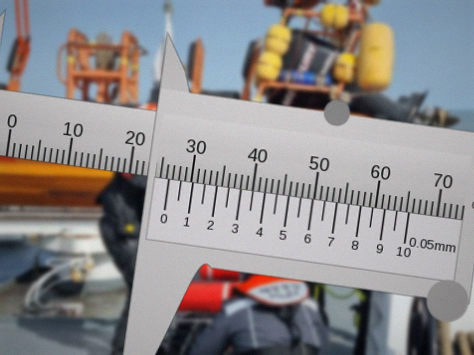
26.4 mm
